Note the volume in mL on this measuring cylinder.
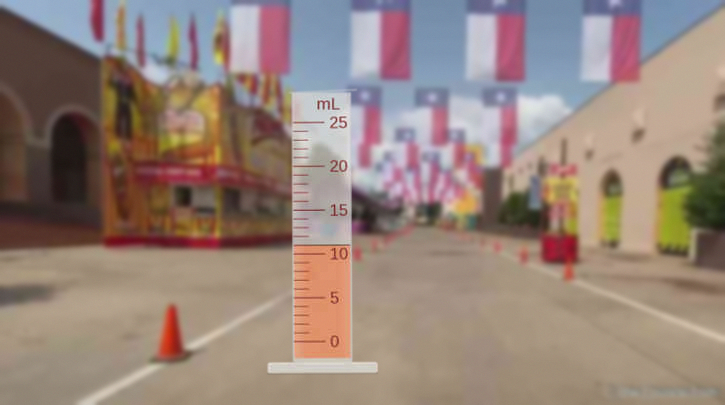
11 mL
